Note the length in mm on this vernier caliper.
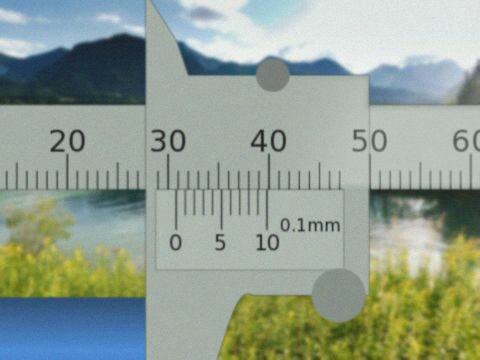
30.8 mm
